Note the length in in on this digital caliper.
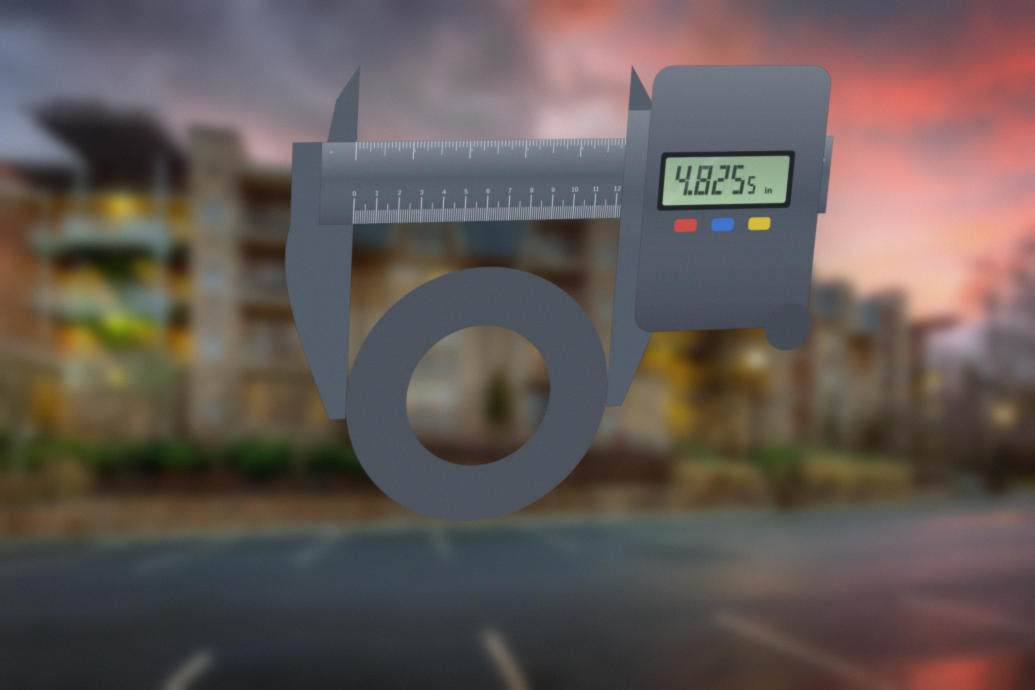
4.8255 in
